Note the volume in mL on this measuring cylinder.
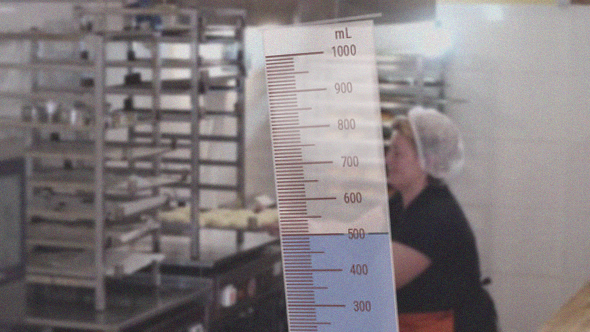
500 mL
